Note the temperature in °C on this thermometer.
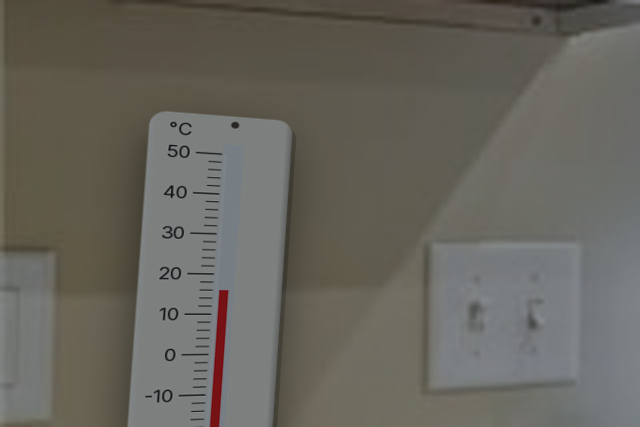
16 °C
